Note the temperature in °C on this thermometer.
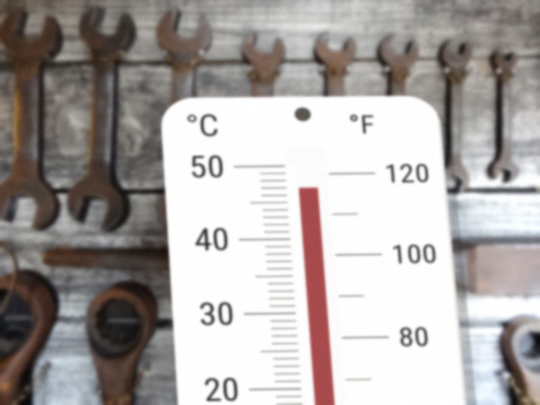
47 °C
